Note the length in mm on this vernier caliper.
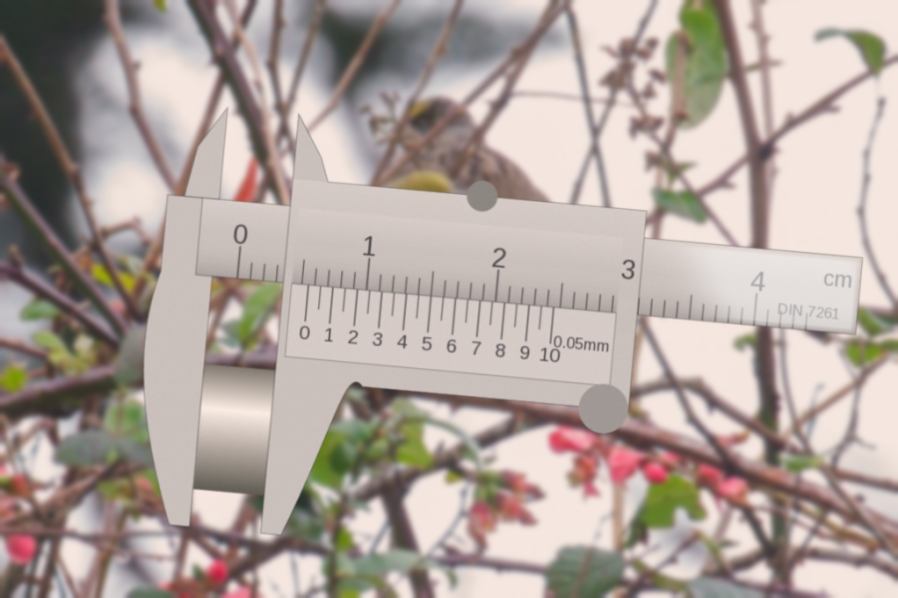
5.5 mm
